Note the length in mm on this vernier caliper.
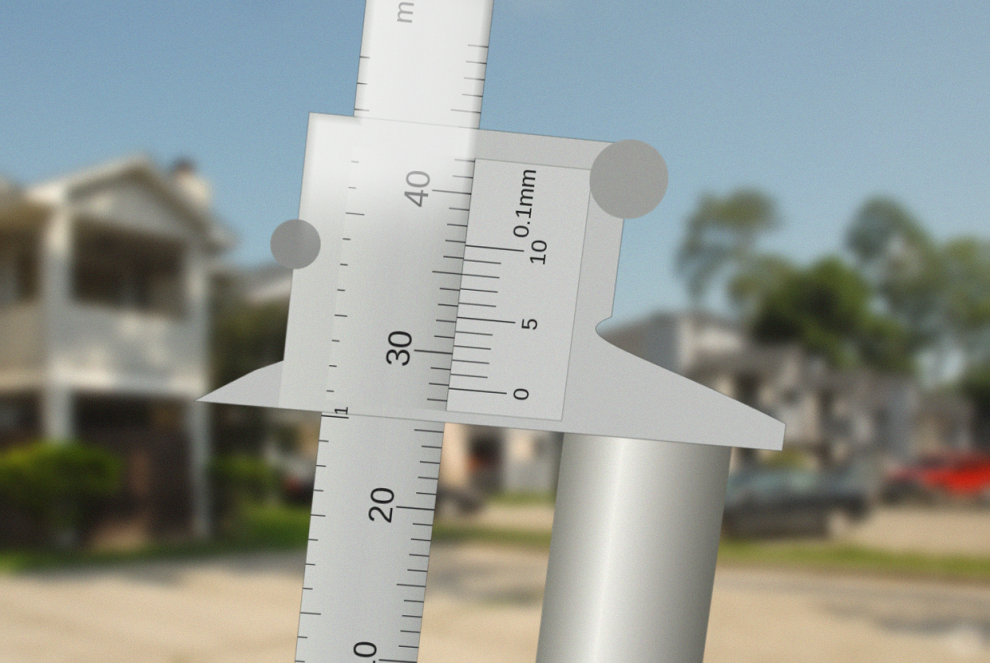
27.8 mm
